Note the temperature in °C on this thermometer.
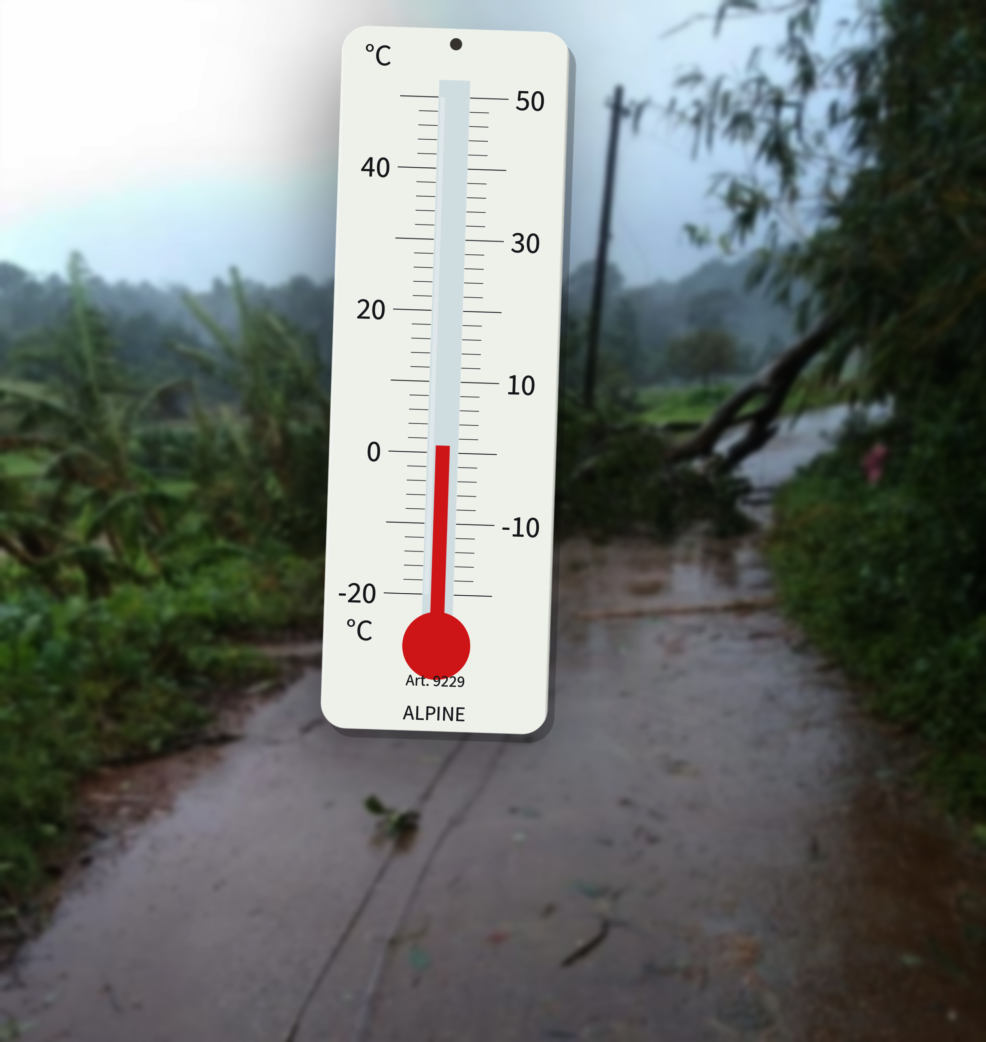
1 °C
